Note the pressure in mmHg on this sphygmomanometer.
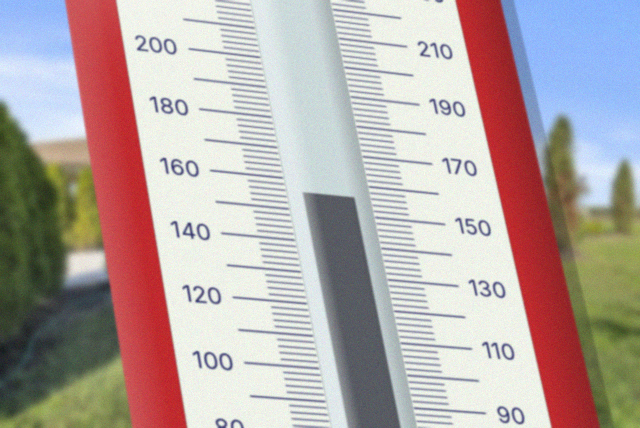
156 mmHg
